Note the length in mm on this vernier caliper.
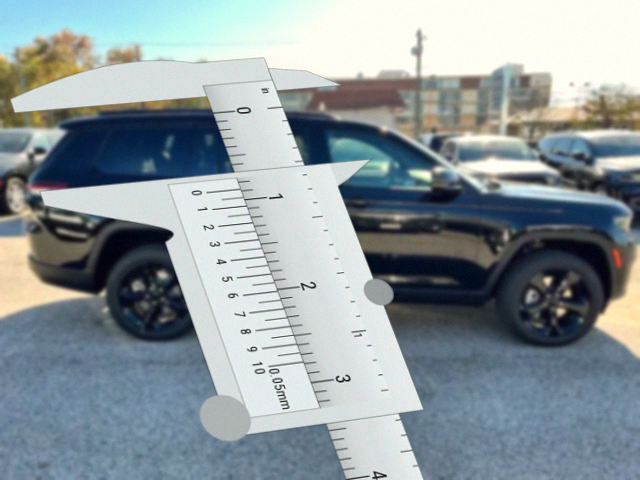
8.8 mm
